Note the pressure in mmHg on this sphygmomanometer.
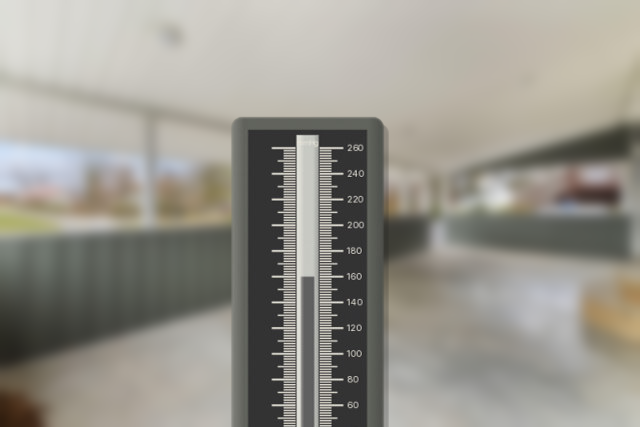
160 mmHg
